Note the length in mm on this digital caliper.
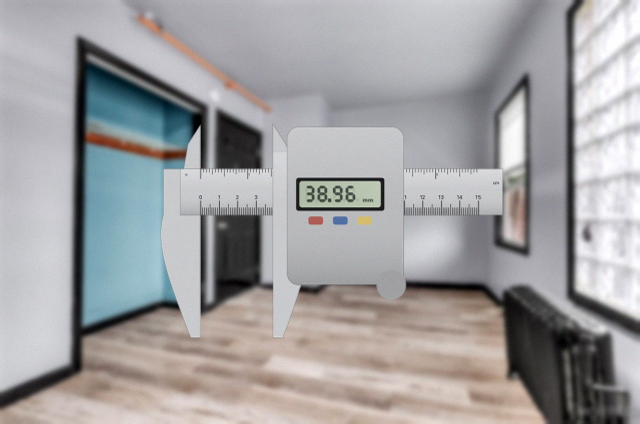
38.96 mm
